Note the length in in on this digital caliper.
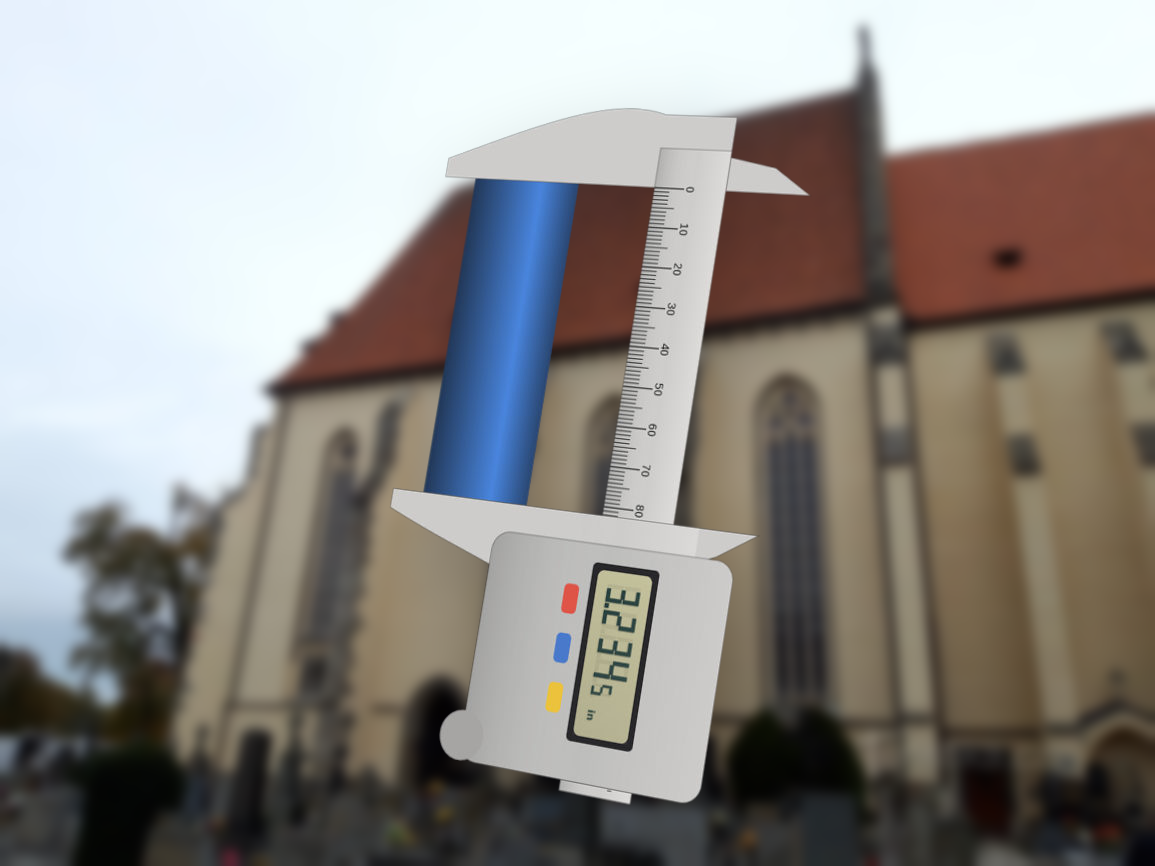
3.2345 in
